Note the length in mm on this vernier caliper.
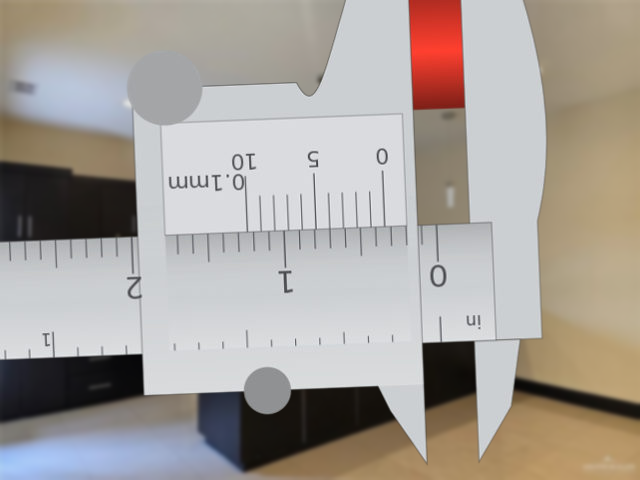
3.4 mm
